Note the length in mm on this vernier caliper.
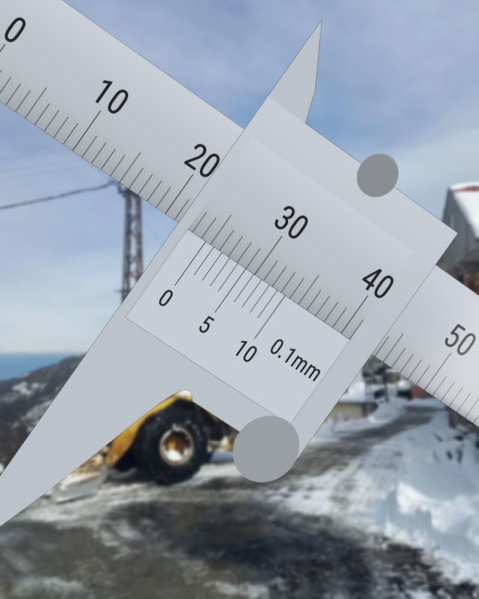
24.5 mm
